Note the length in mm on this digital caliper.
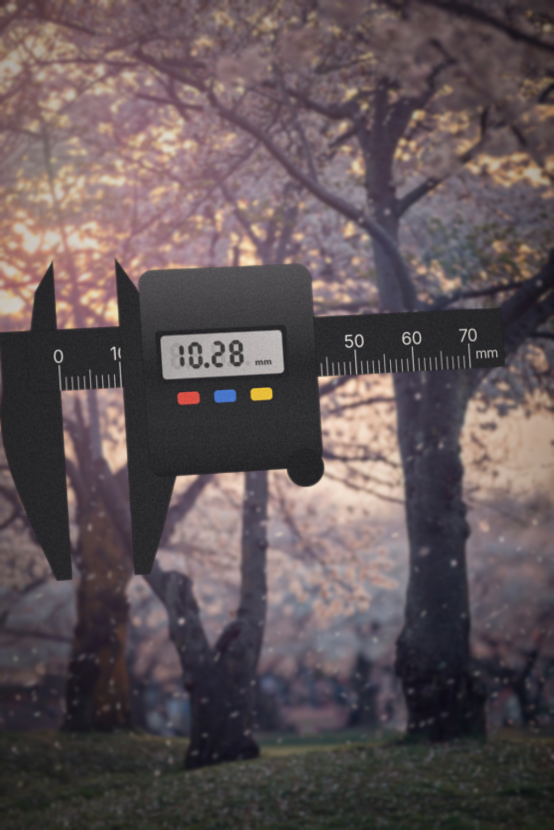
10.28 mm
